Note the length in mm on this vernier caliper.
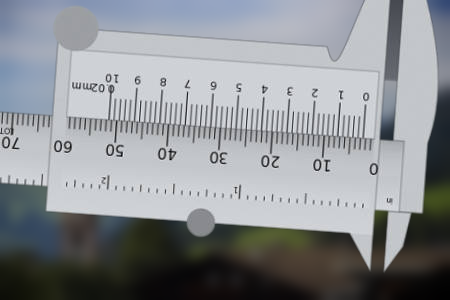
2.5 mm
